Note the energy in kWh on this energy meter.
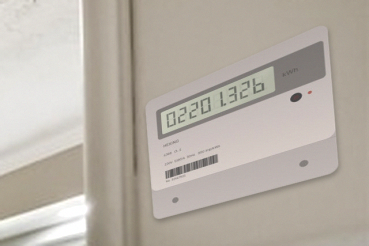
2201.326 kWh
